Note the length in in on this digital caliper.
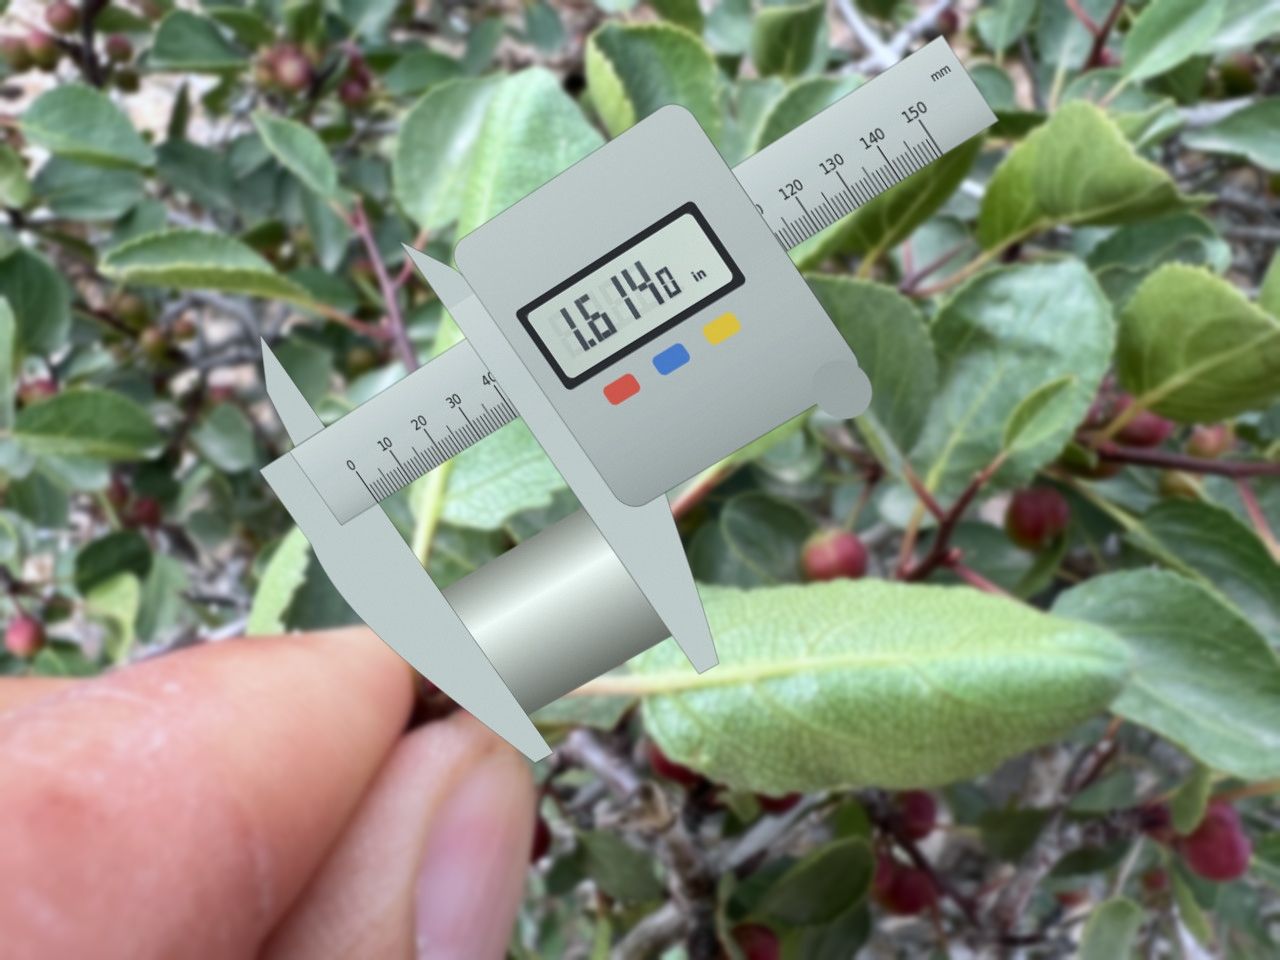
1.6140 in
